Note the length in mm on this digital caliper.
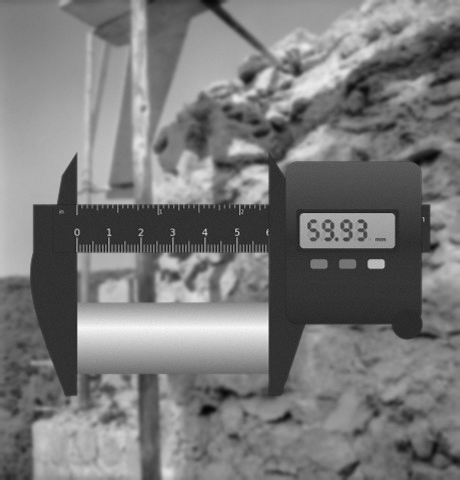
59.93 mm
